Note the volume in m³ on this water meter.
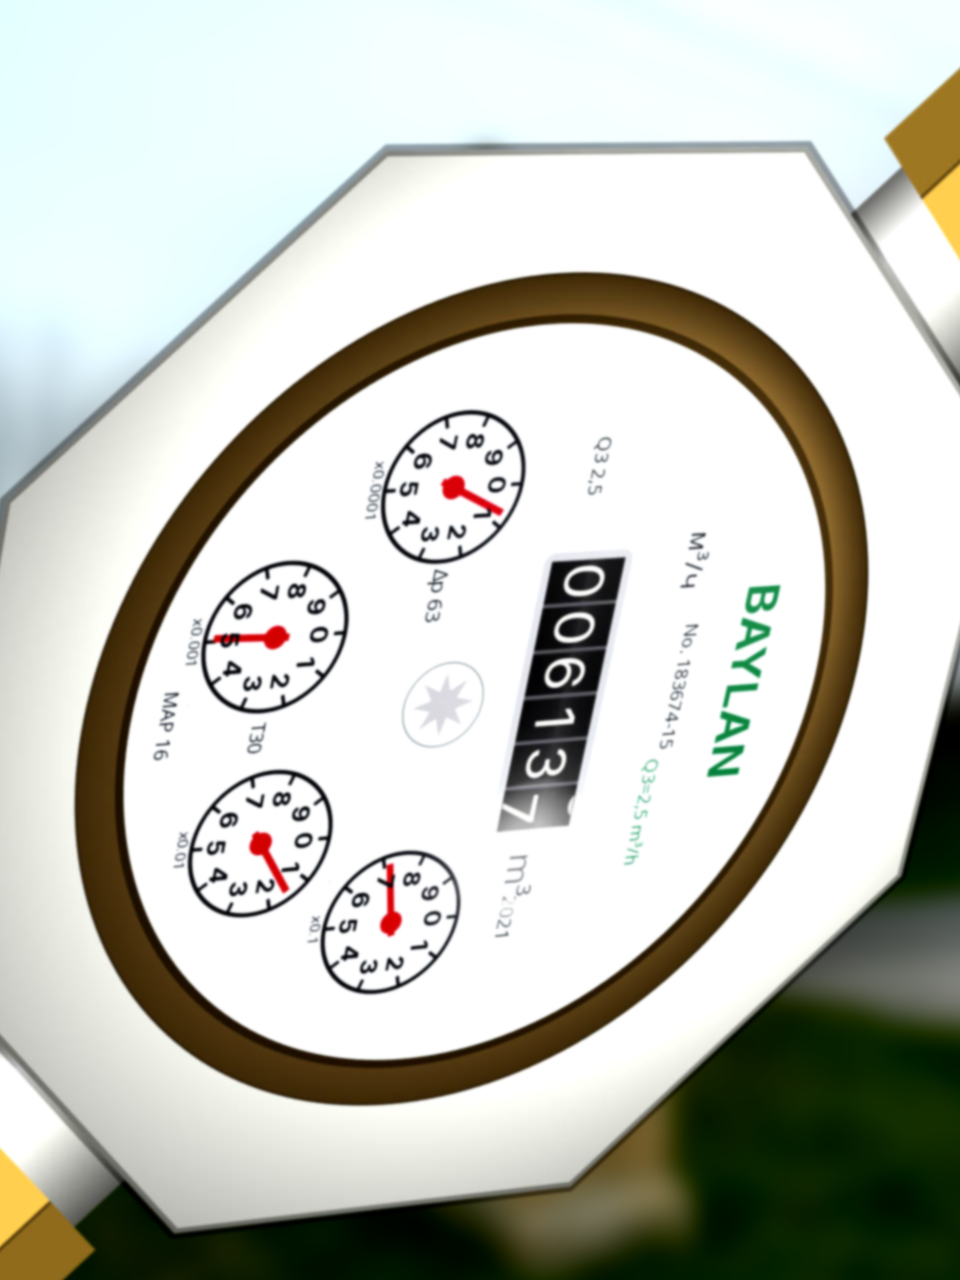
6136.7150 m³
